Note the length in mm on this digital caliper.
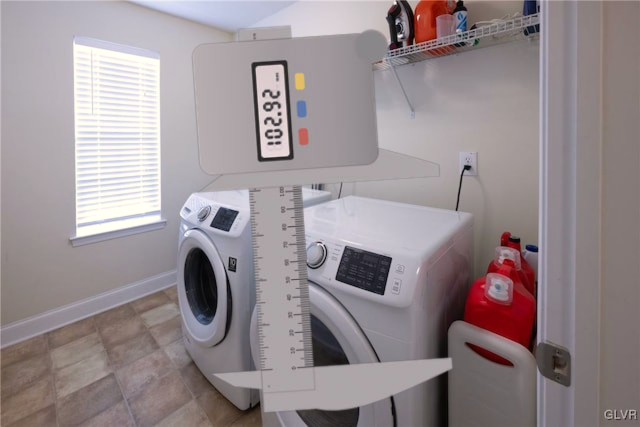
102.92 mm
